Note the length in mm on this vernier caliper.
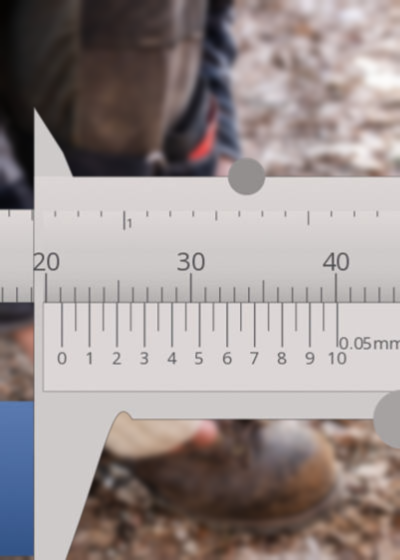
21.1 mm
